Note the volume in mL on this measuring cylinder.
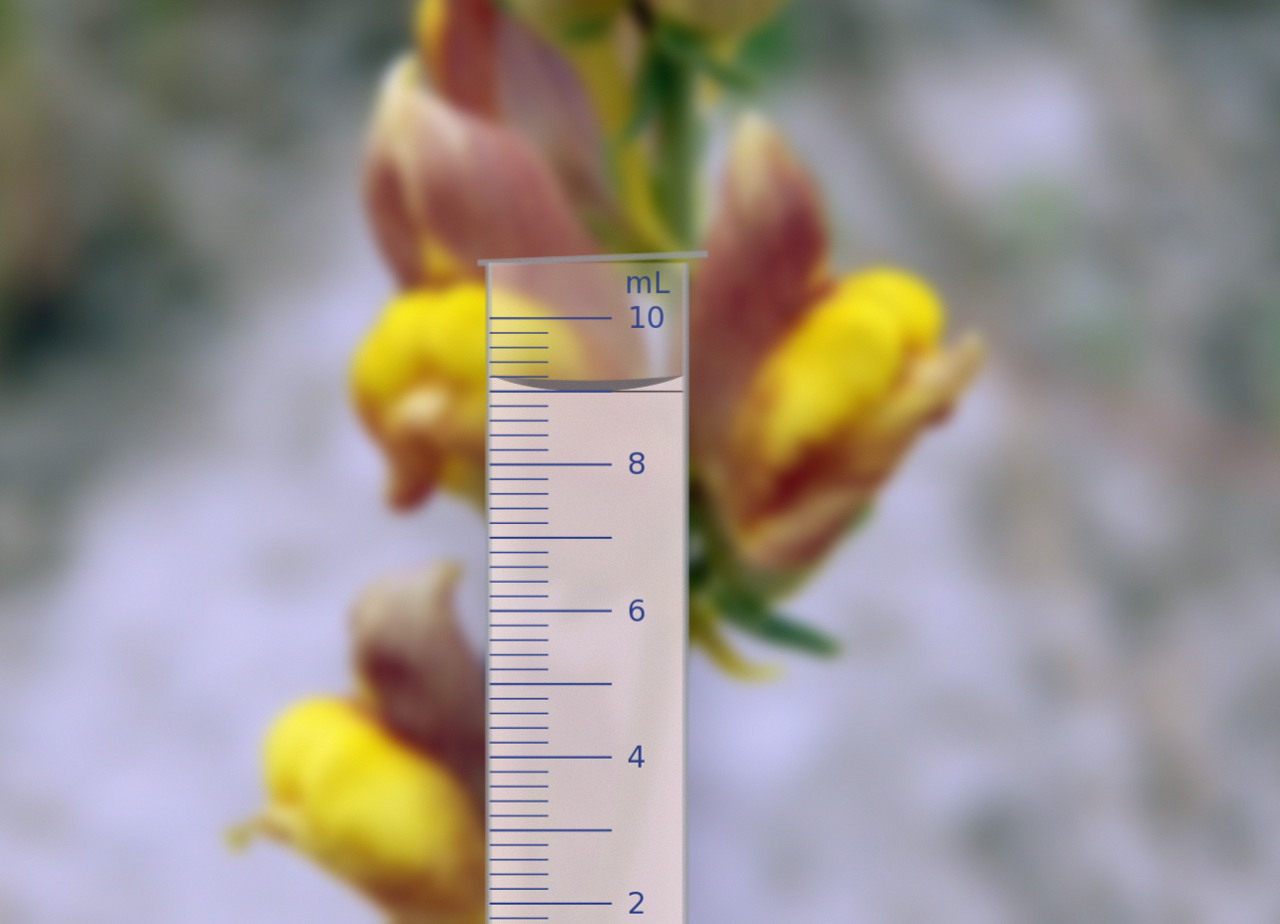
9 mL
